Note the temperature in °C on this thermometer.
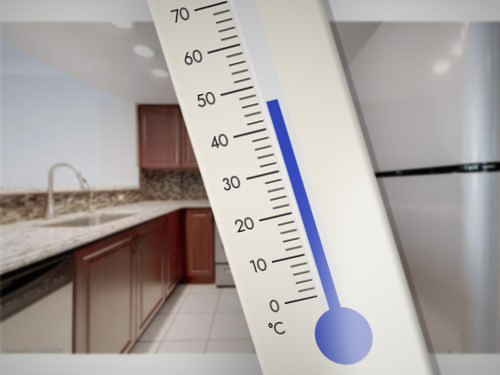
46 °C
